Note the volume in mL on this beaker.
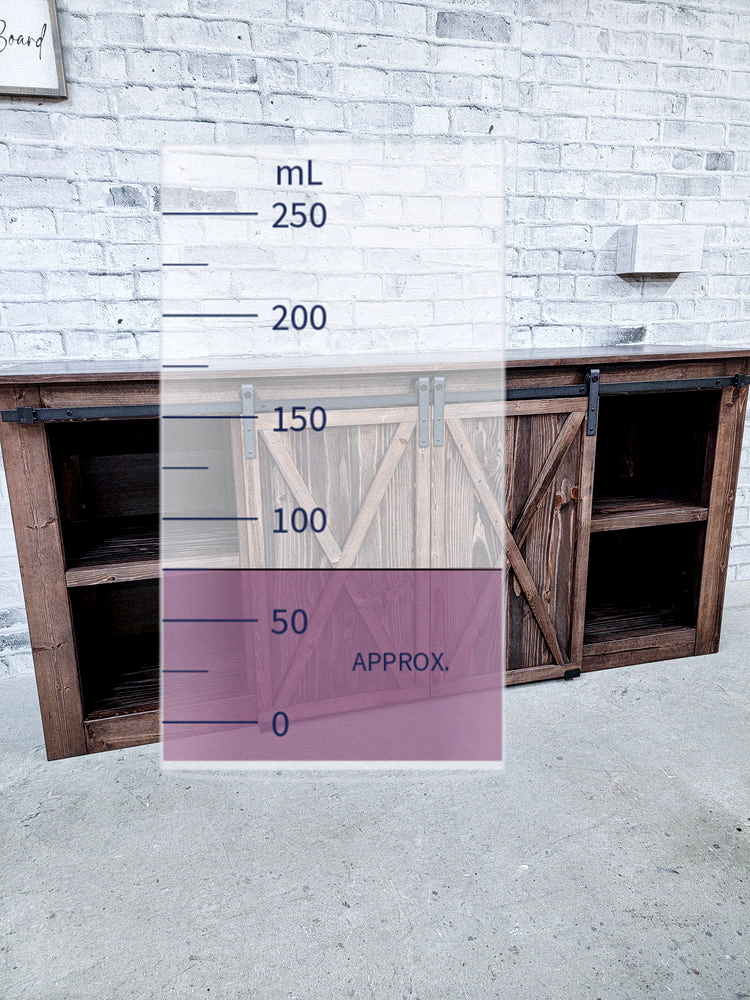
75 mL
